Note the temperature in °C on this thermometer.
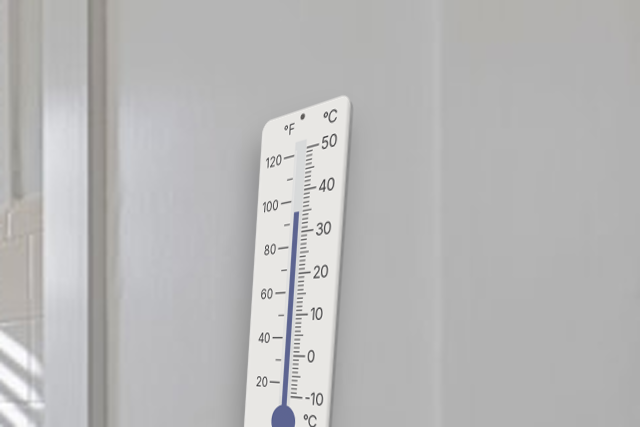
35 °C
